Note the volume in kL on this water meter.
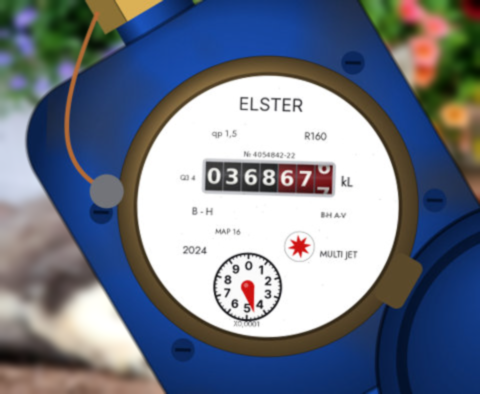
368.6764 kL
